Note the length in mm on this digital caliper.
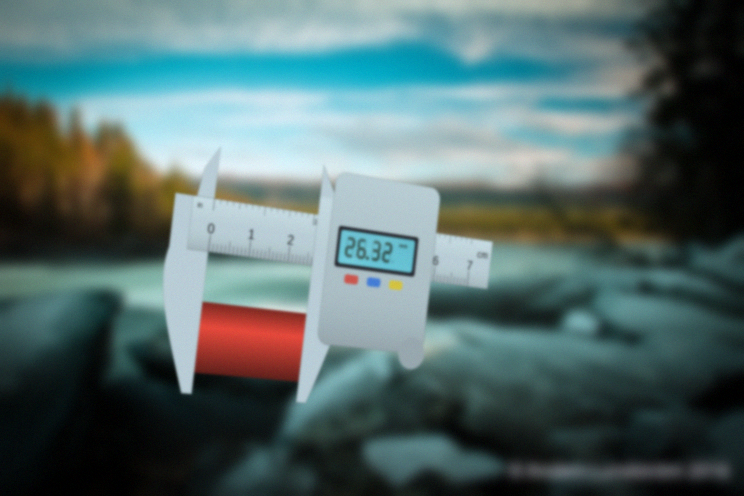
26.32 mm
